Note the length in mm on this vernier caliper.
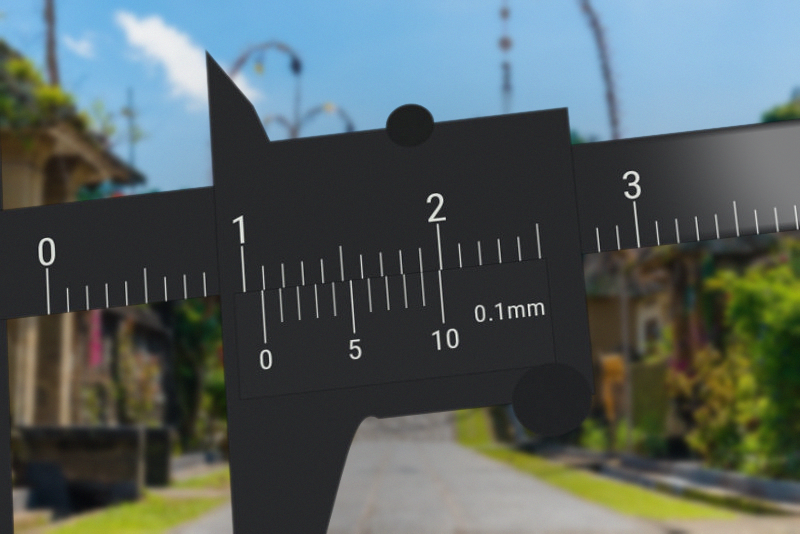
10.9 mm
